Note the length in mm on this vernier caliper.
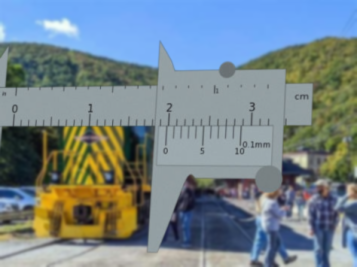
19.8 mm
